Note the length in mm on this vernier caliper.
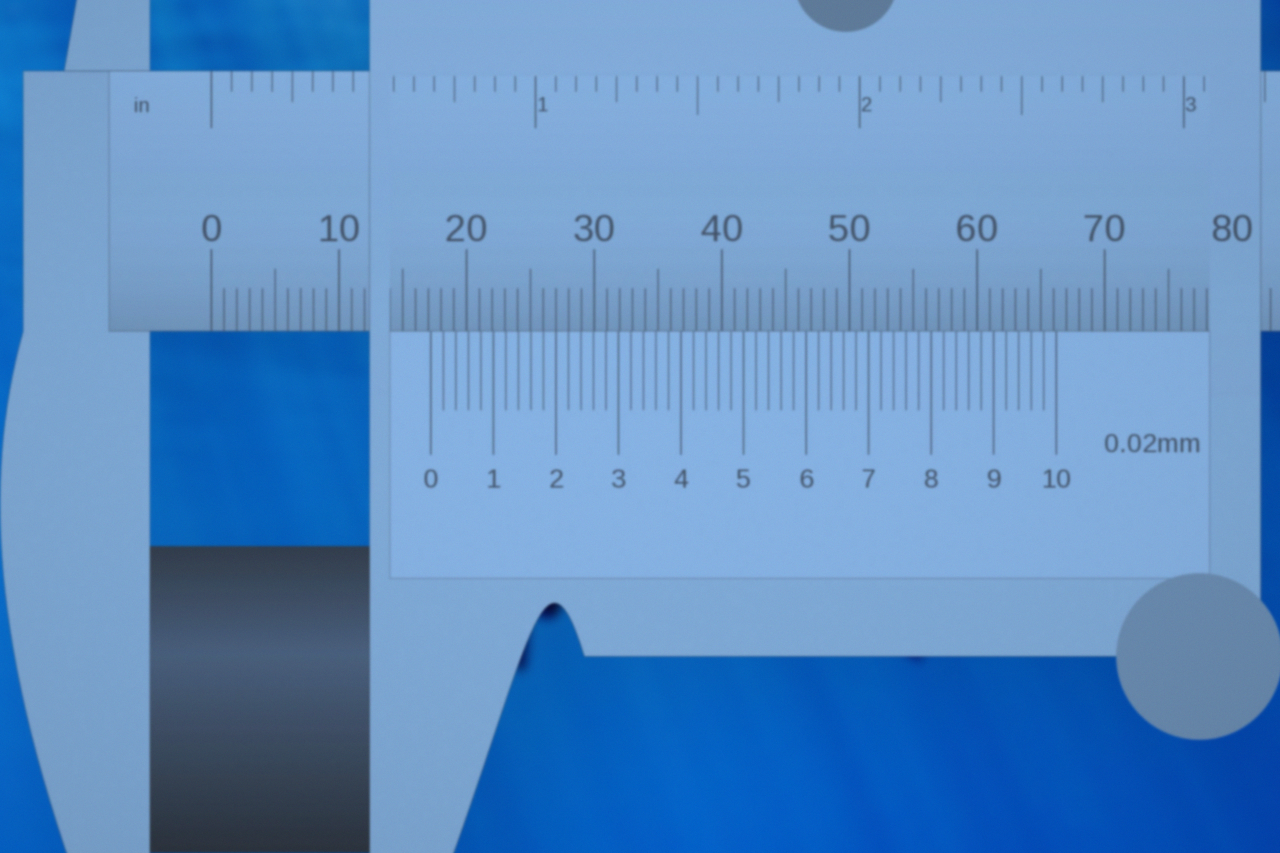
17.2 mm
